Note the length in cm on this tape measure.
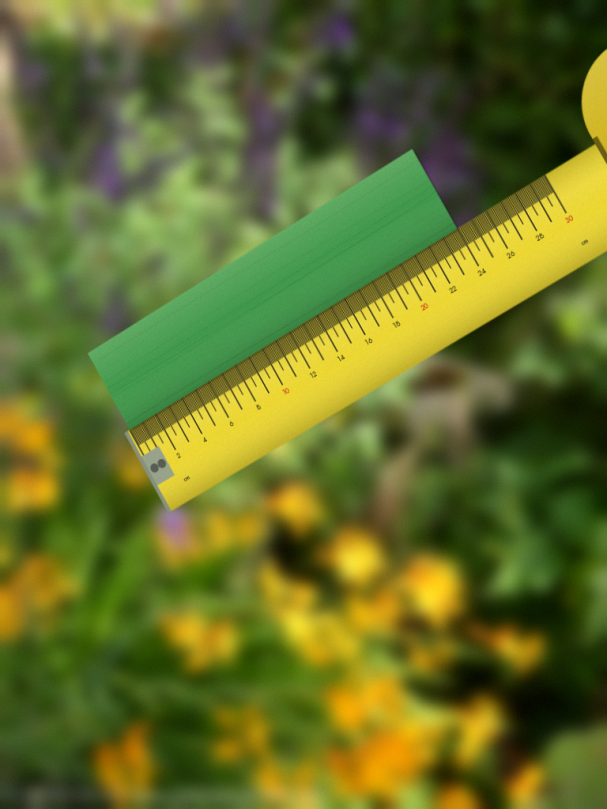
24 cm
